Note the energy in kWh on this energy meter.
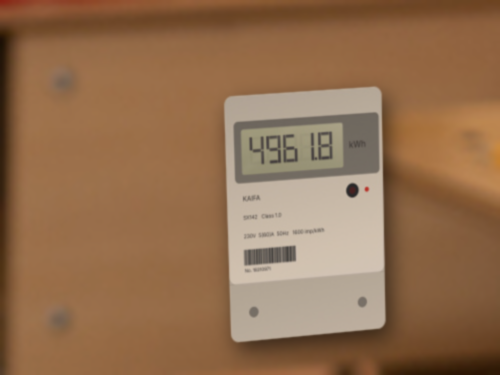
4961.8 kWh
